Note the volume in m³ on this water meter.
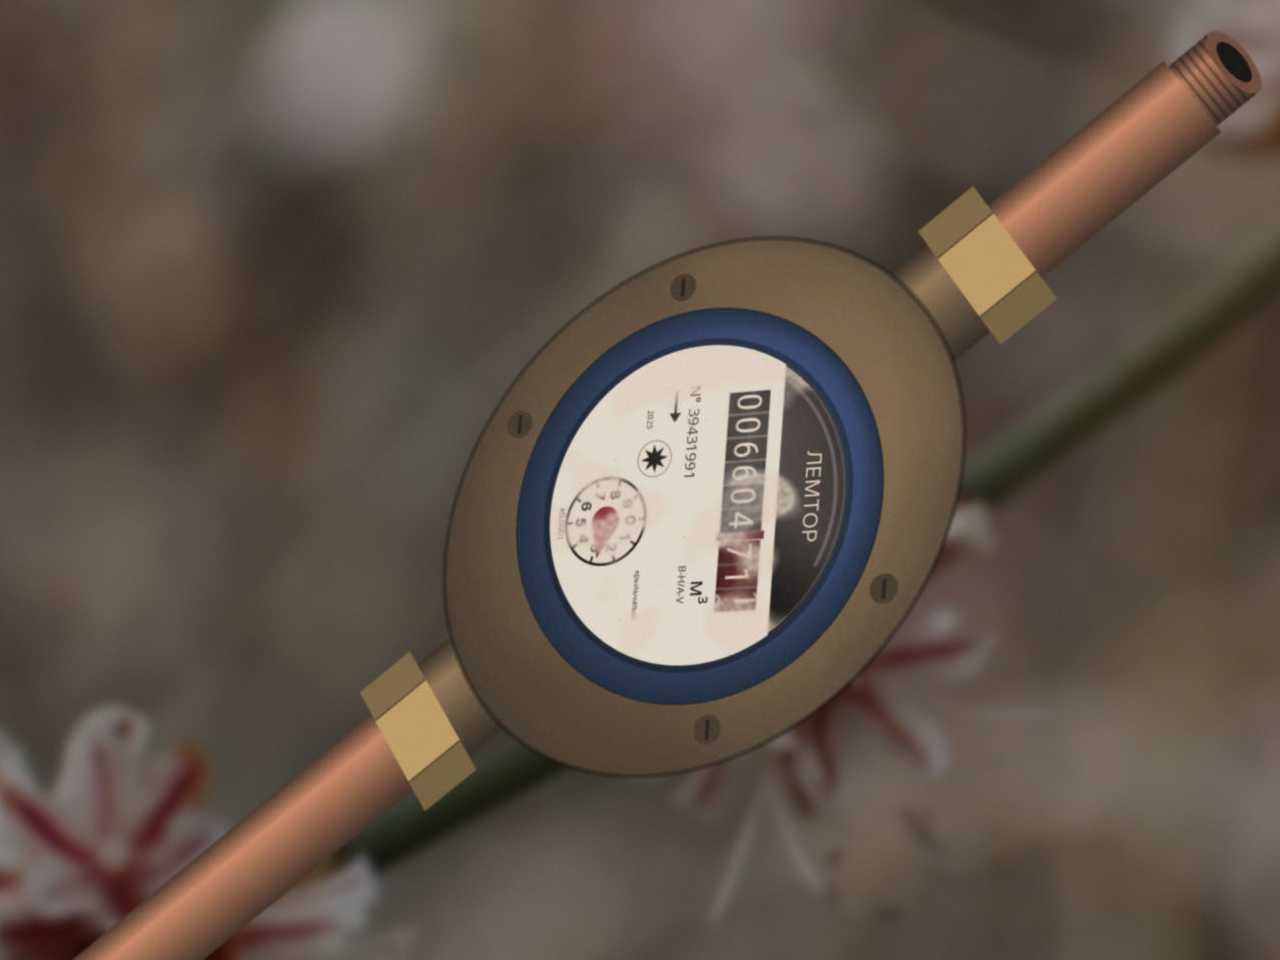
6604.7112 m³
